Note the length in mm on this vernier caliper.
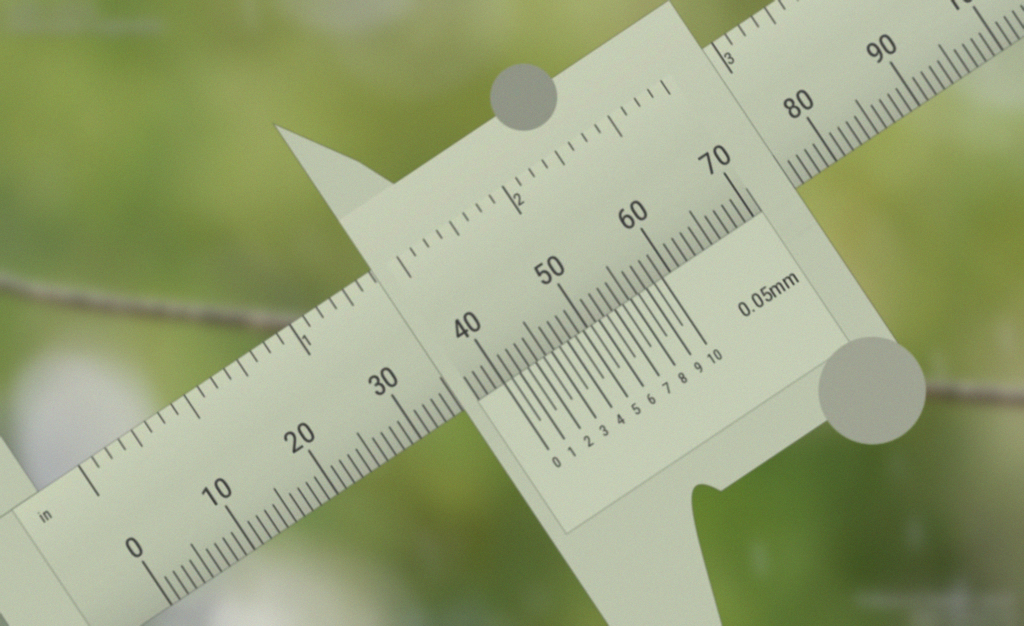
40.0 mm
